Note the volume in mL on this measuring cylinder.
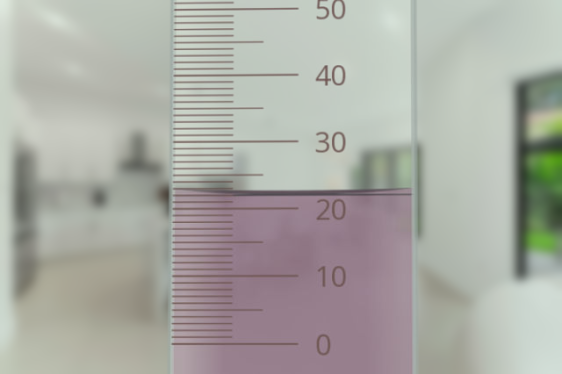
22 mL
